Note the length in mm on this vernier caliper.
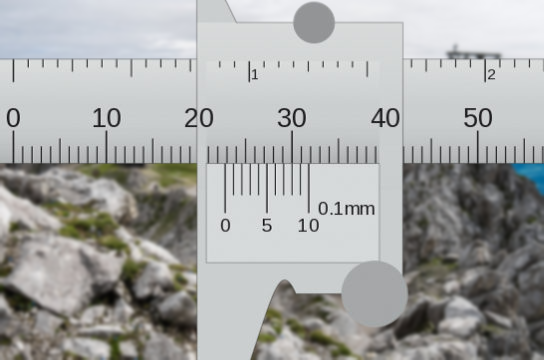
22.8 mm
